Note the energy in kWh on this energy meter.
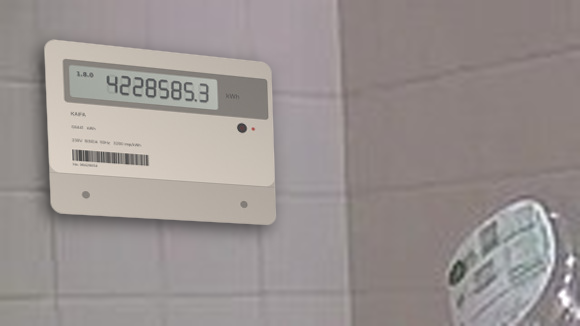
4228585.3 kWh
